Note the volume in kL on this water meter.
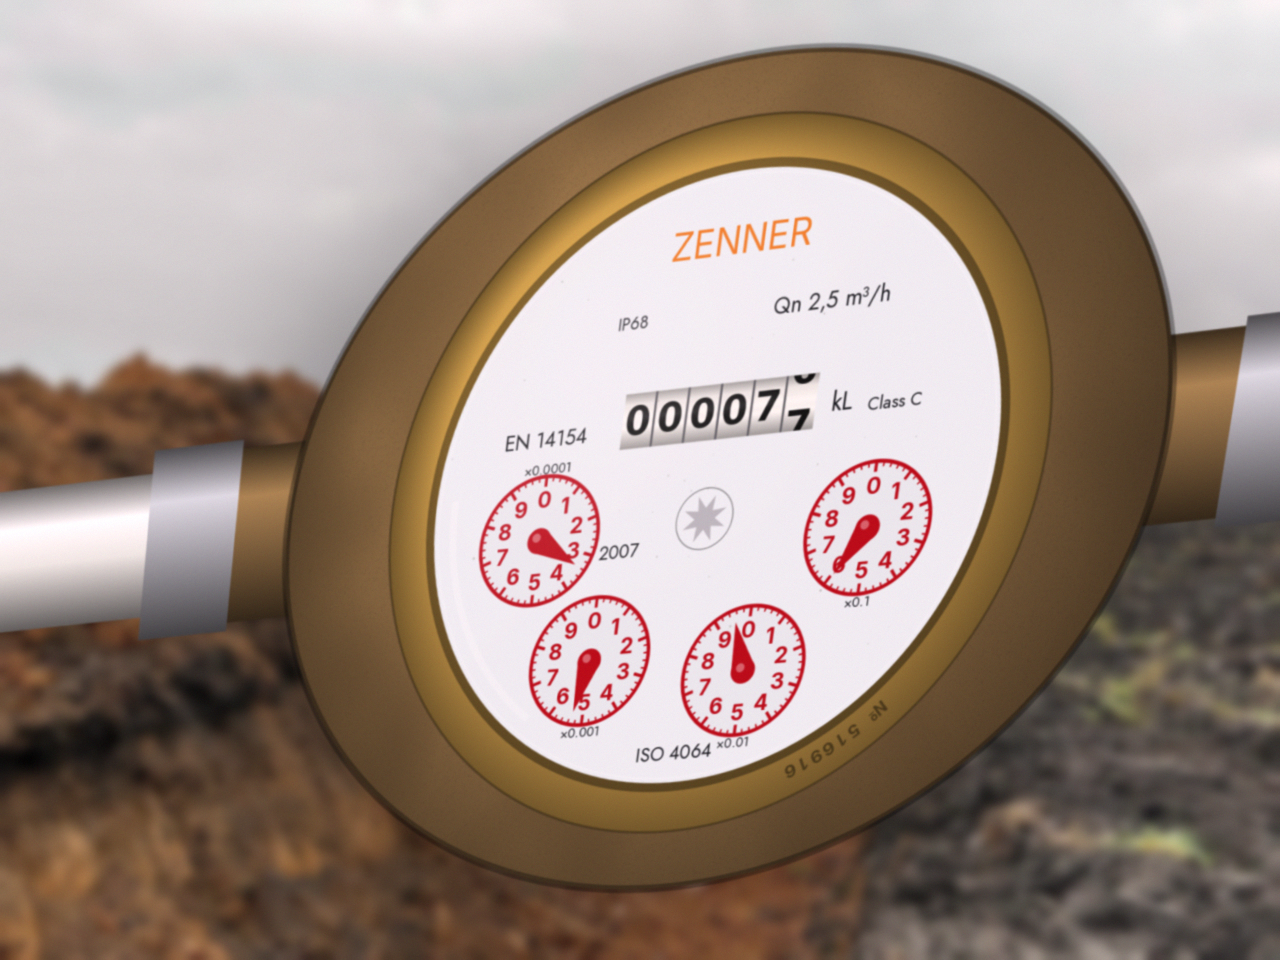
76.5953 kL
